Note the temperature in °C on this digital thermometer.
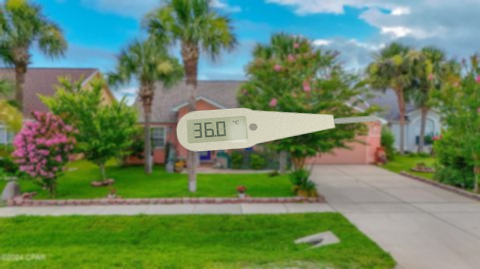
36.0 °C
